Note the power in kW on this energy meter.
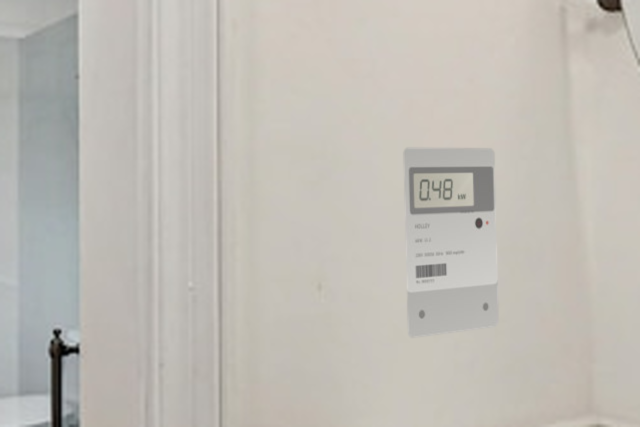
0.48 kW
